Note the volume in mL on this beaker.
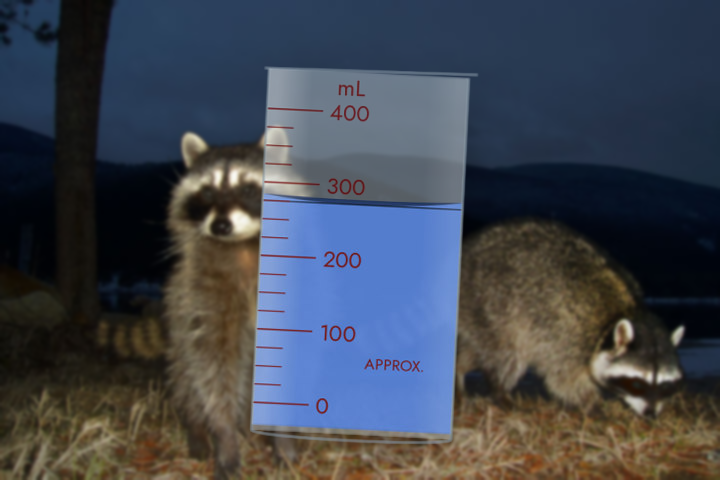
275 mL
